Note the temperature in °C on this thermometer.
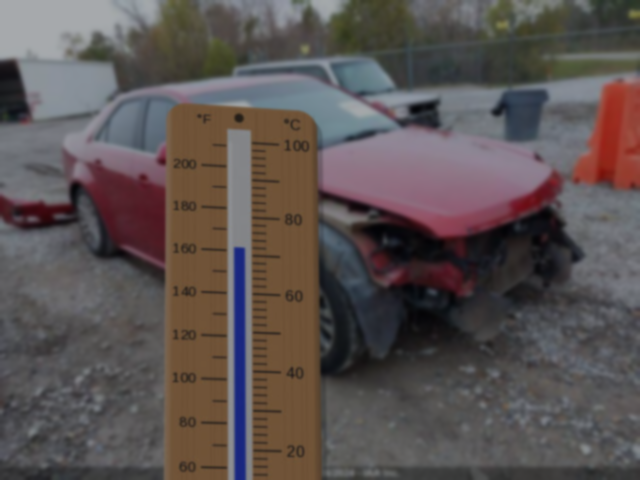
72 °C
